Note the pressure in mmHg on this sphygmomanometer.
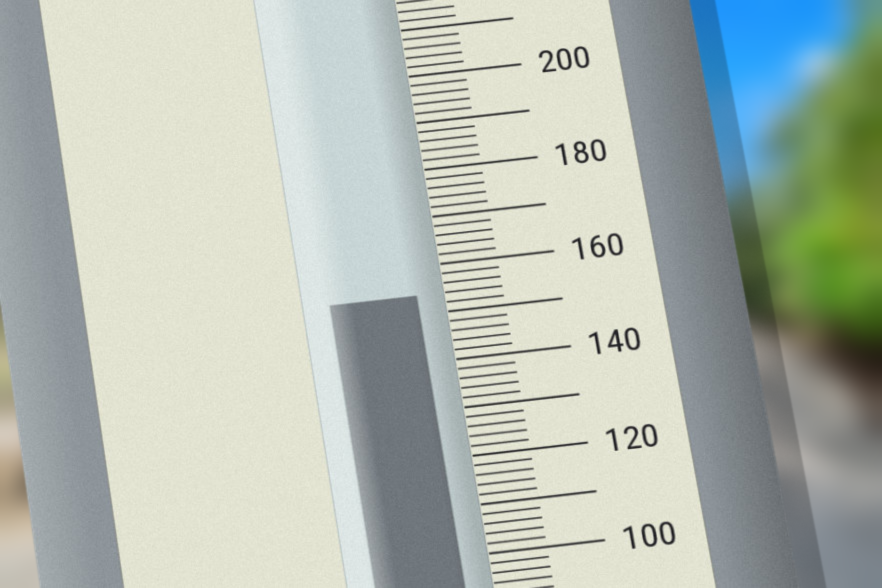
154 mmHg
